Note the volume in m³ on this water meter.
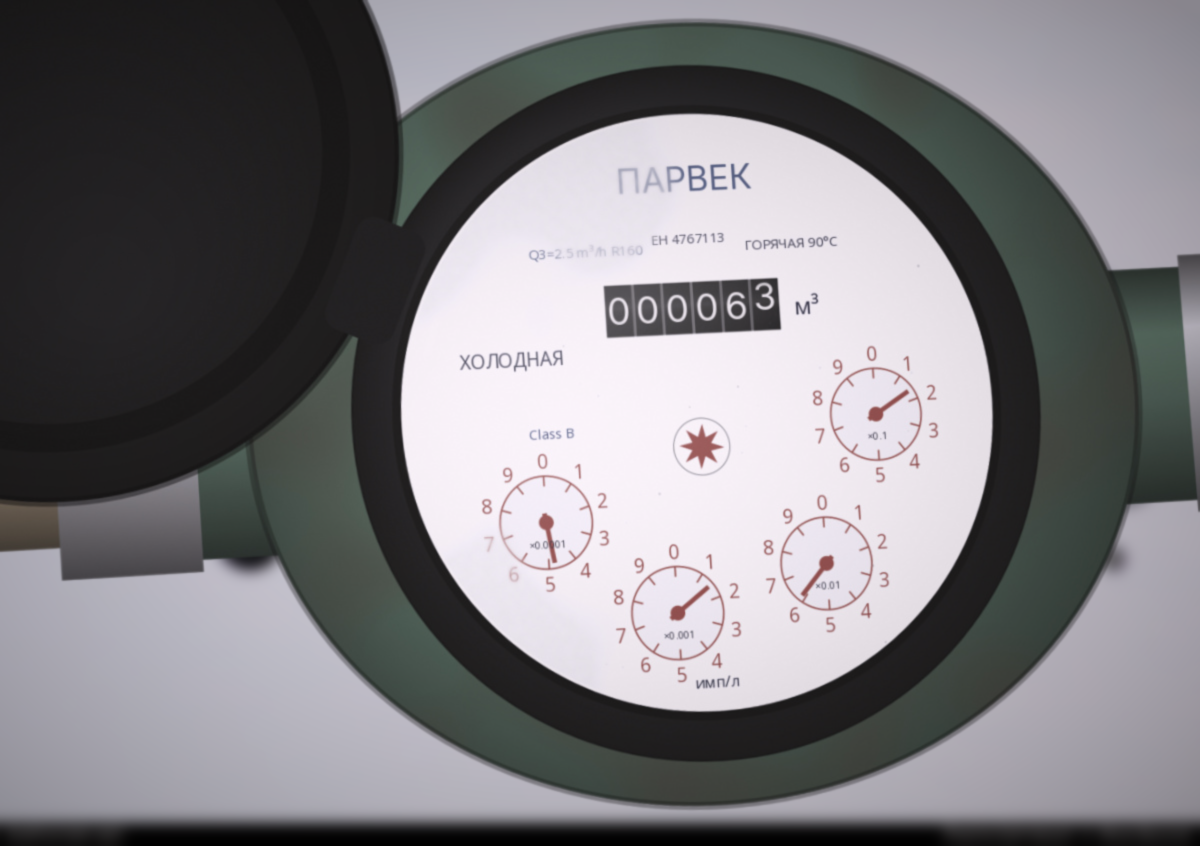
63.1614 m³
